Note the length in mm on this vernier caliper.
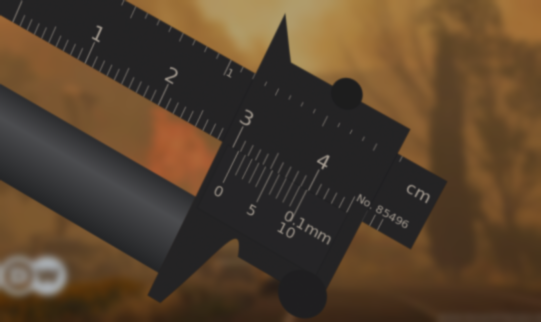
30.8 mm
